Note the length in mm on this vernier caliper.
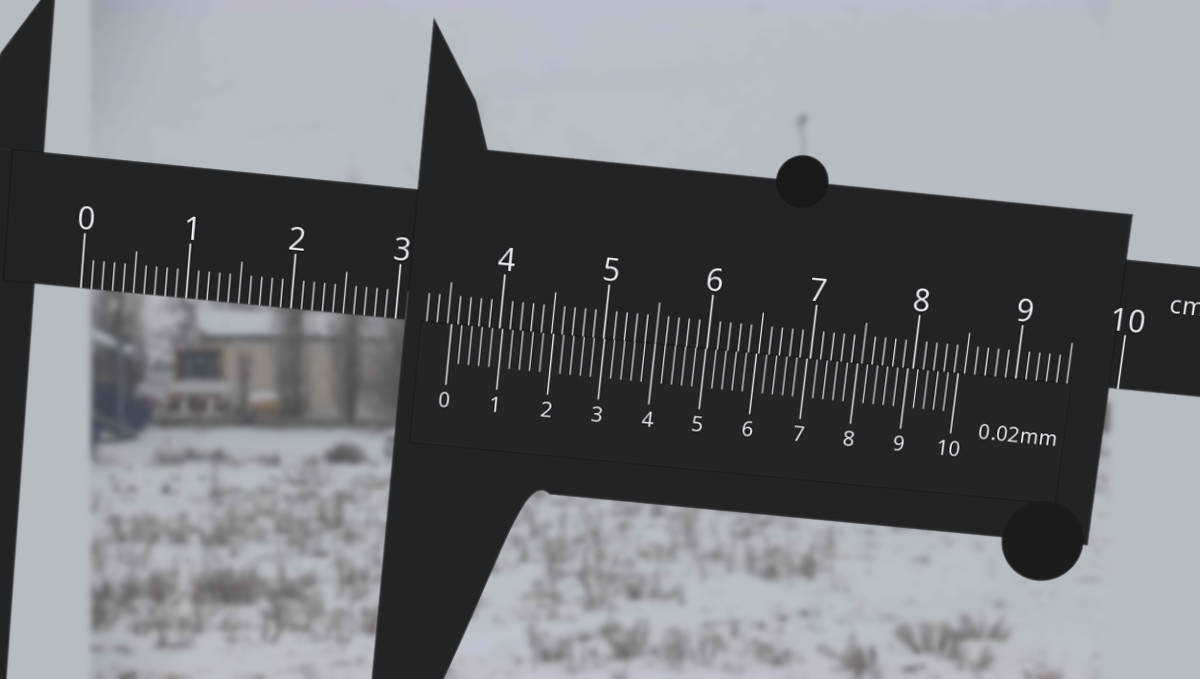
35.4 mm
